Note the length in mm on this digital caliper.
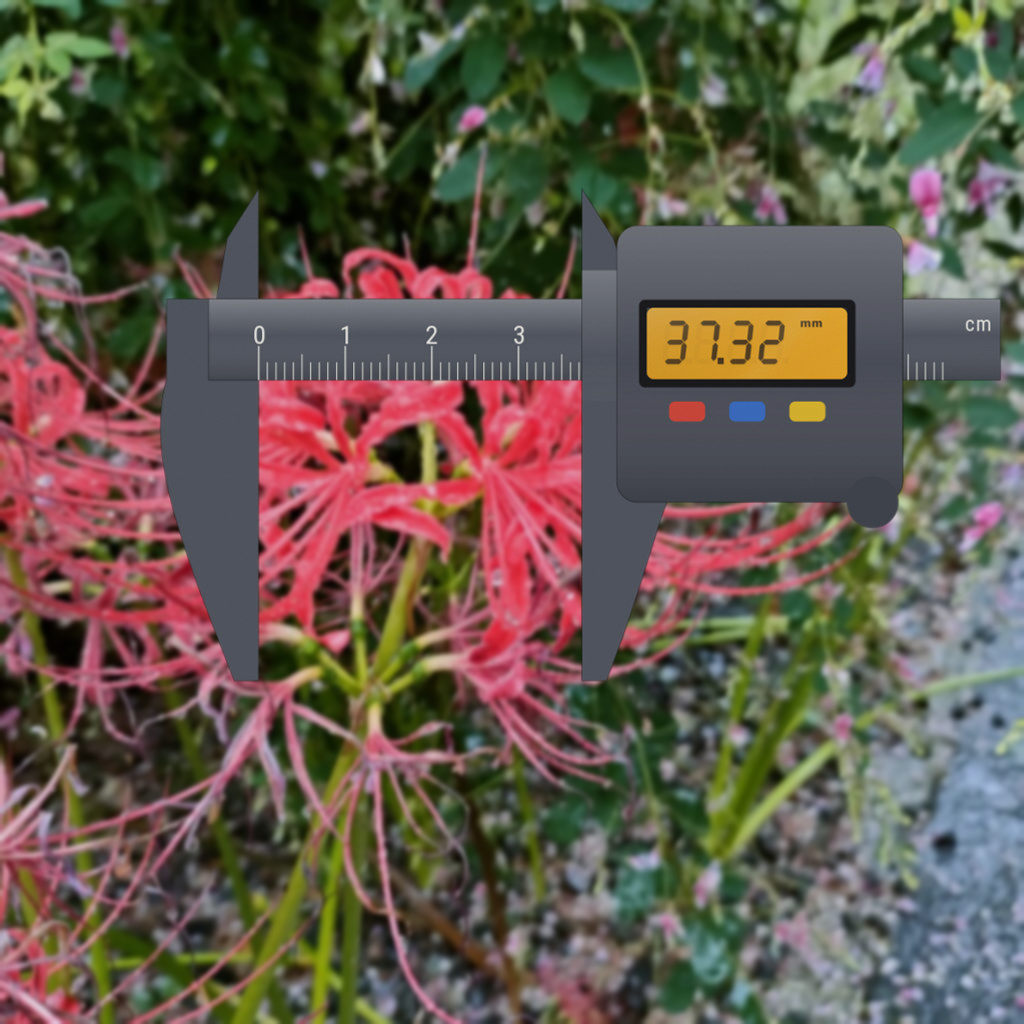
37.32 mm
